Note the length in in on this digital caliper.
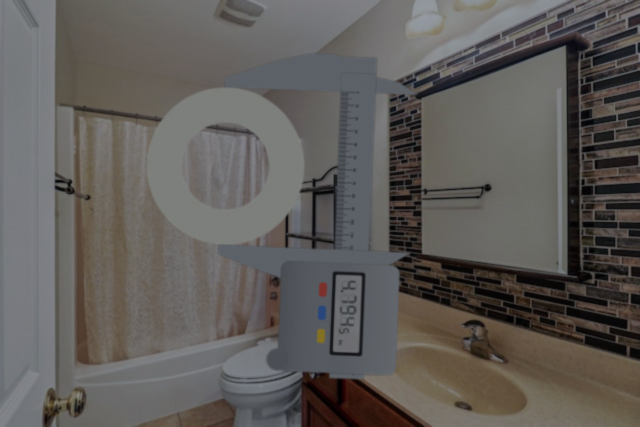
4.7945 in
